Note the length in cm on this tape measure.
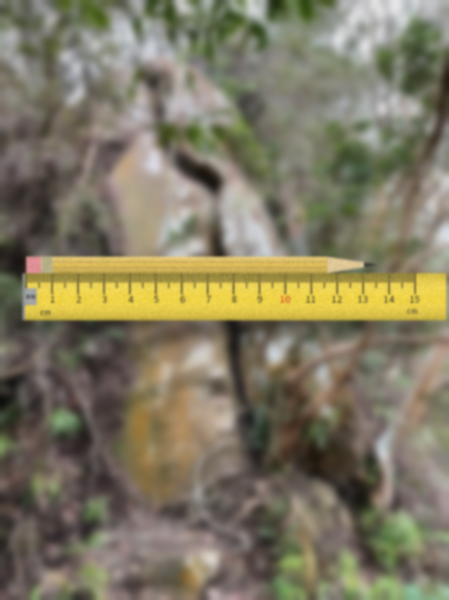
13.5 cm
